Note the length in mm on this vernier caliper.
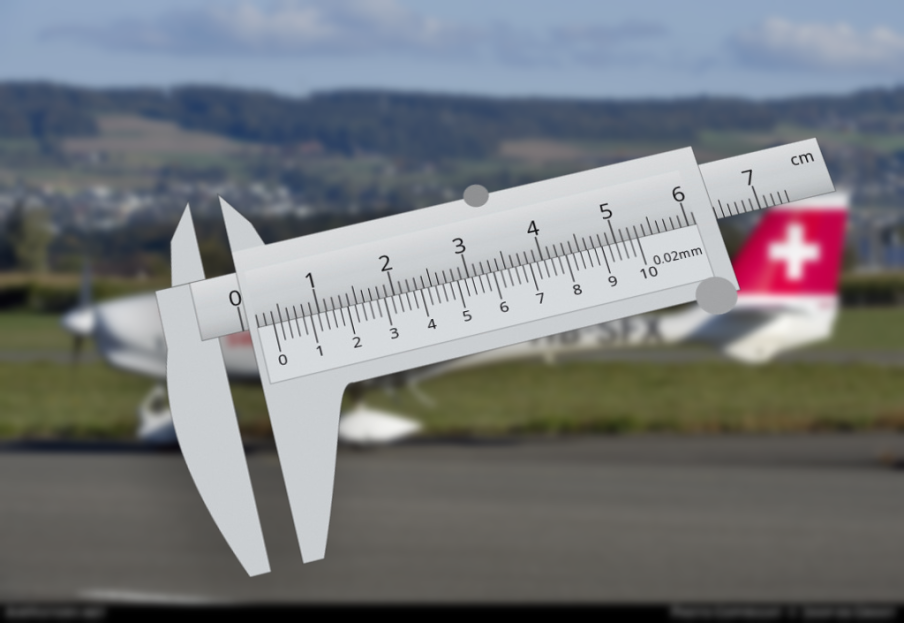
4.0 mm
